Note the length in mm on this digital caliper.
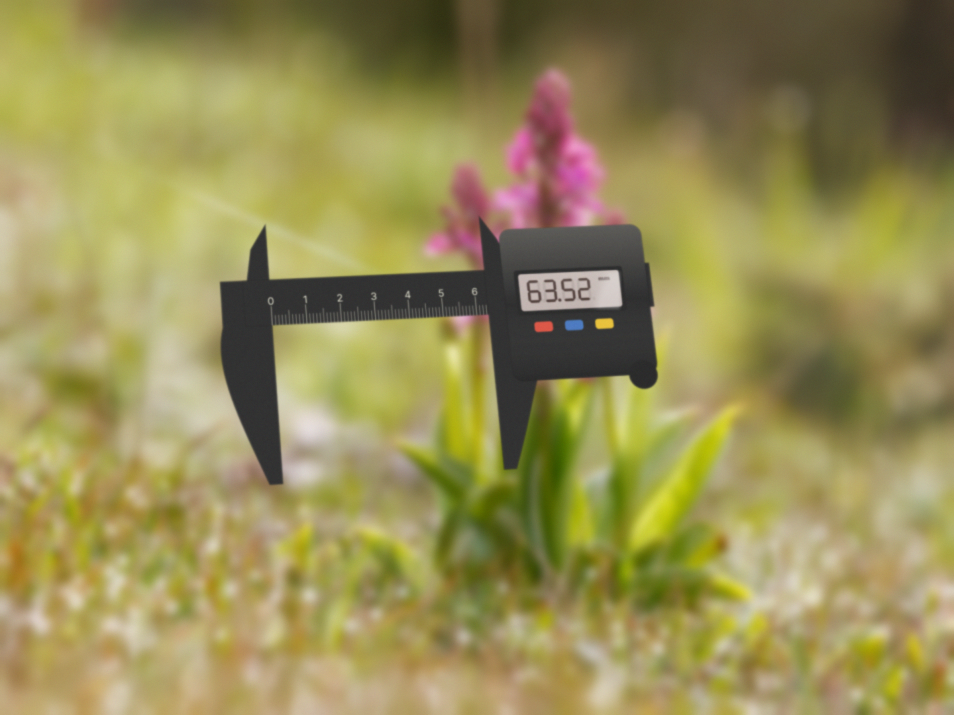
63.52 mm
